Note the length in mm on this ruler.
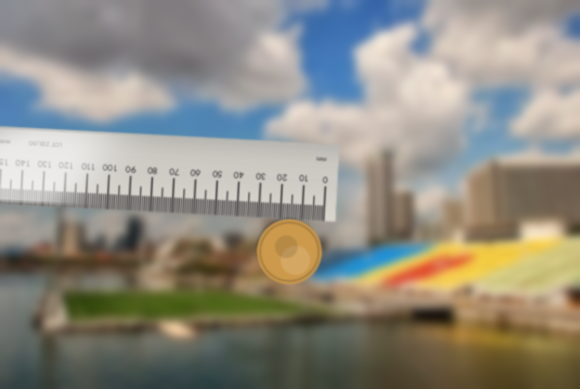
30 mm
